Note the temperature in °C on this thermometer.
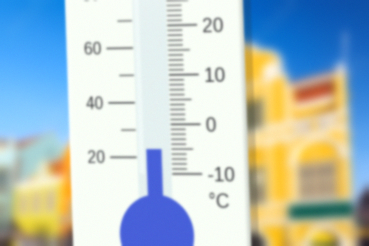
-5 °C
